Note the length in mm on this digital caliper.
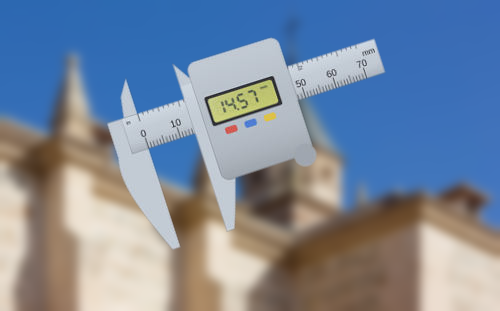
14.57 mm
